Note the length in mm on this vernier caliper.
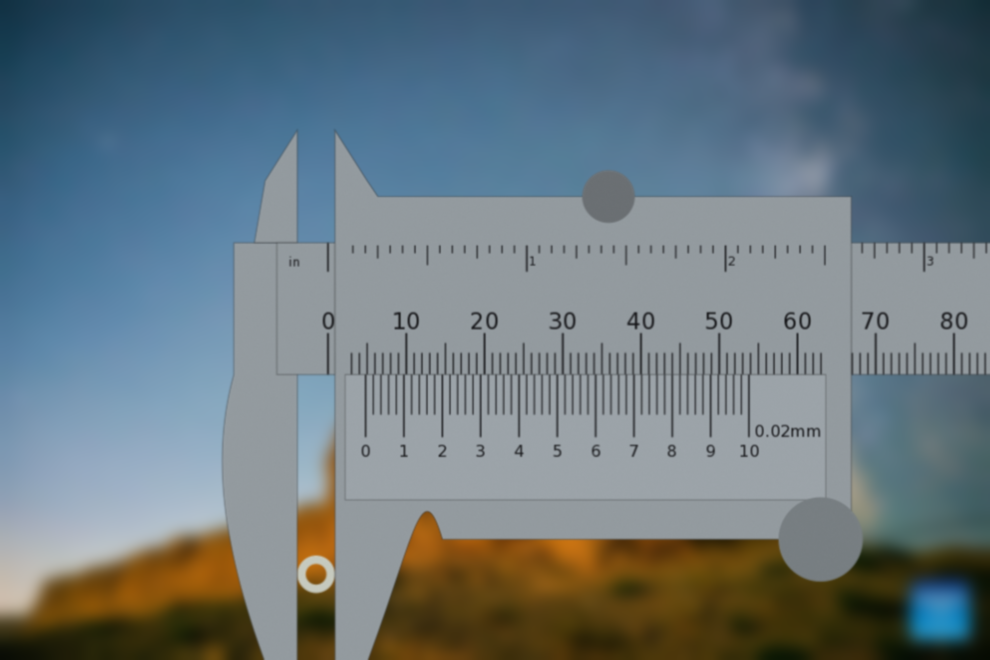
4.8 mm
